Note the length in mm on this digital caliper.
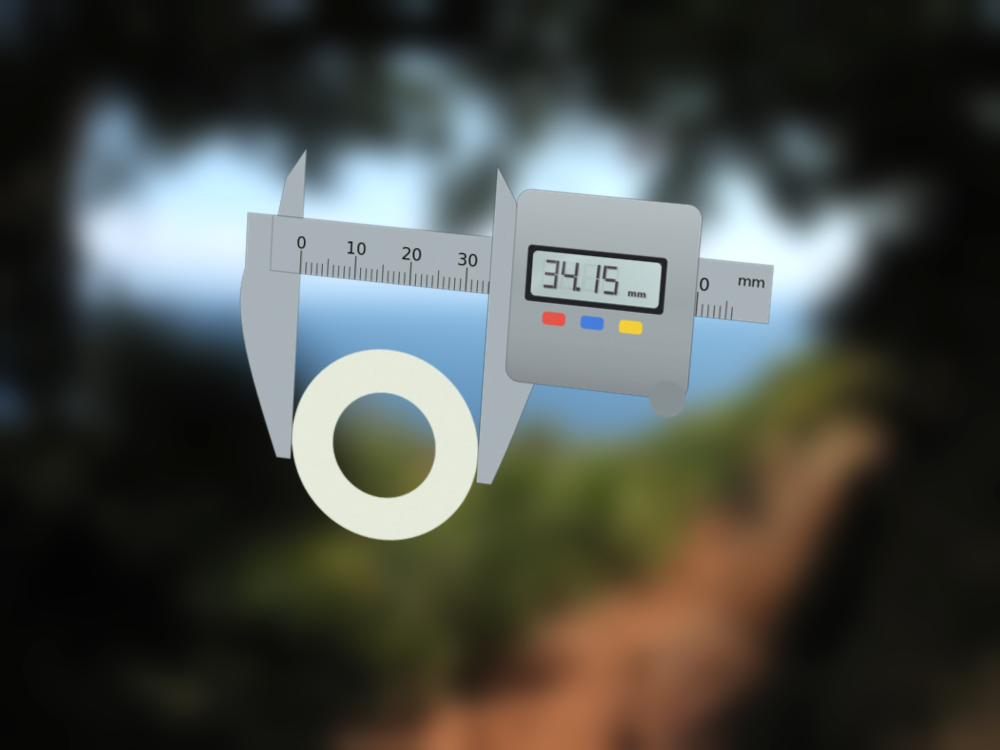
34.15 mm
